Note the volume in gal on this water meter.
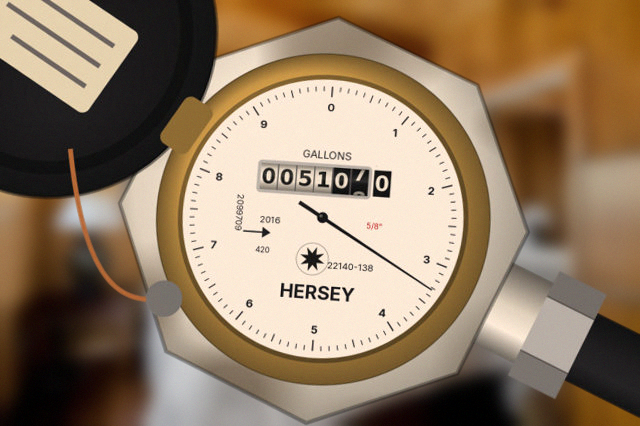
51073.3 gal
